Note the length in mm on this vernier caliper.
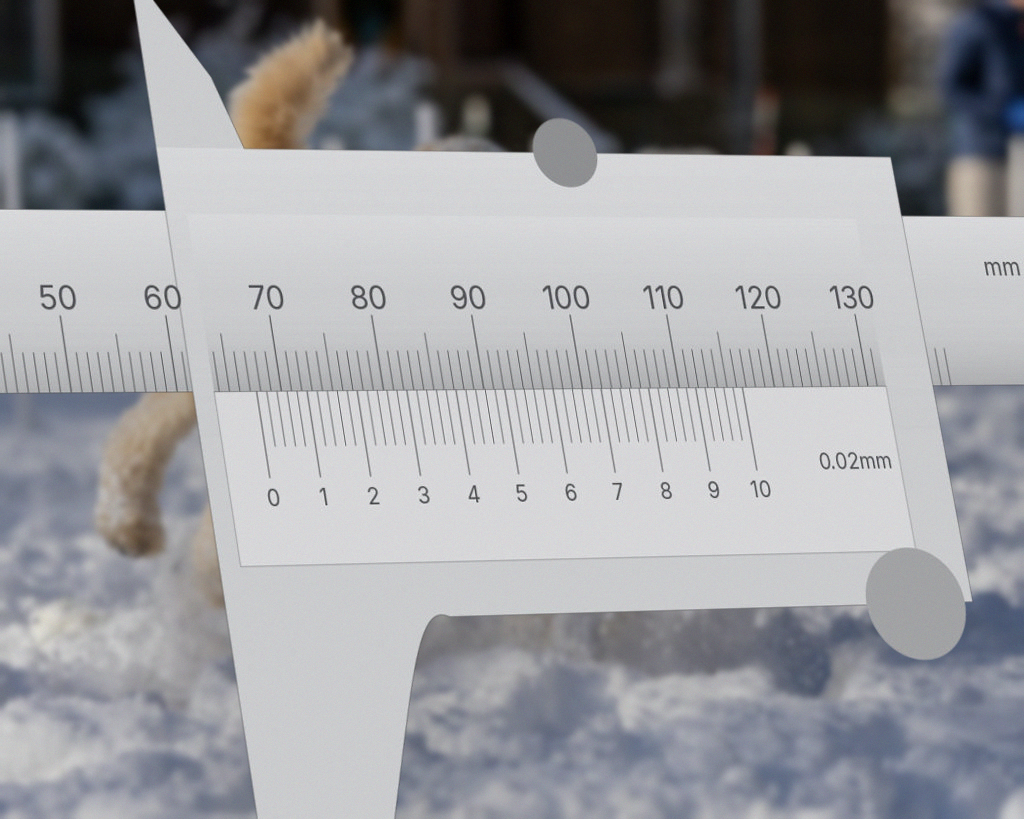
67.6 mm
